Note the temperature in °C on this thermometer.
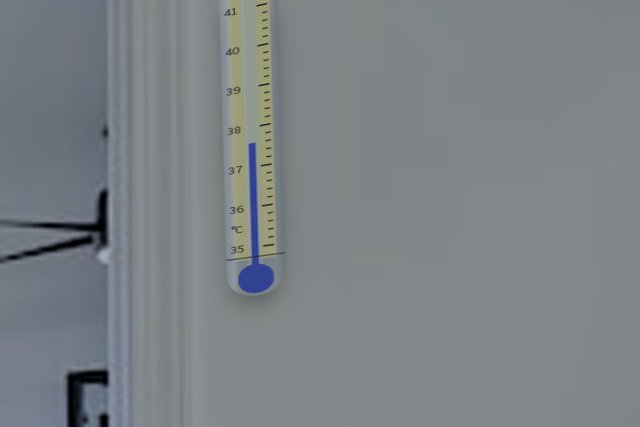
37.6 °C
